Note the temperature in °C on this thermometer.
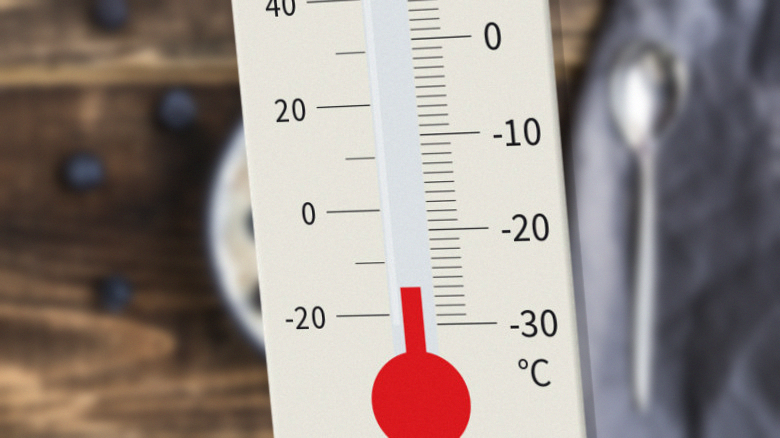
-26 °C
